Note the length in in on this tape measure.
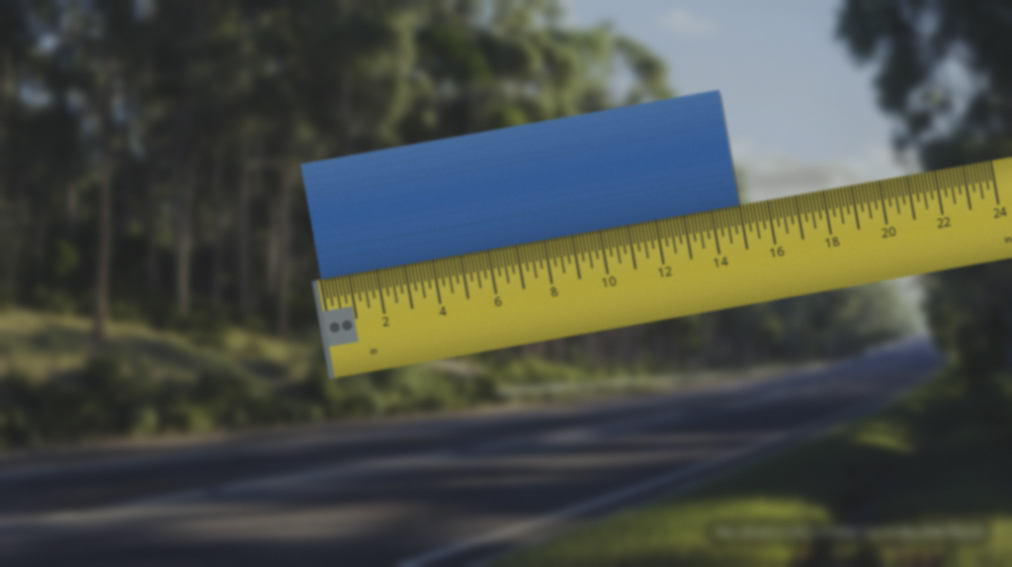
15 in
